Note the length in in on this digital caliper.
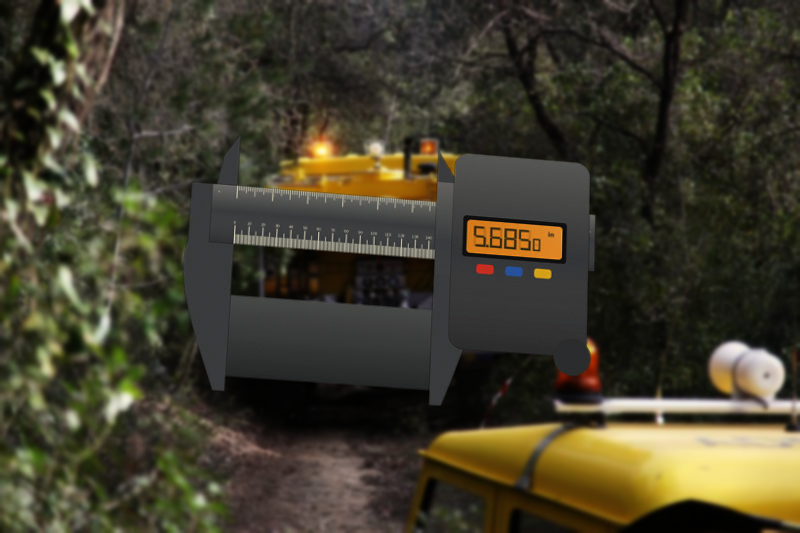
5.6850 in
